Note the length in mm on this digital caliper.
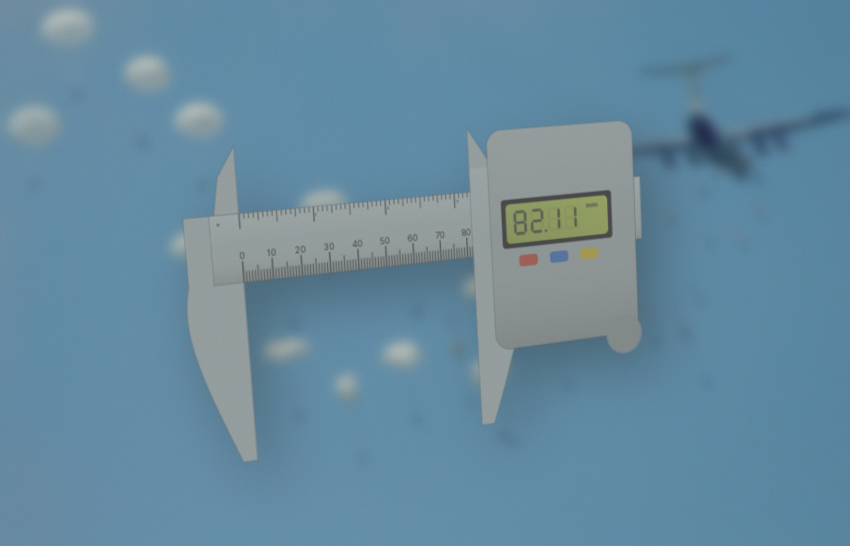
82.11 mm
